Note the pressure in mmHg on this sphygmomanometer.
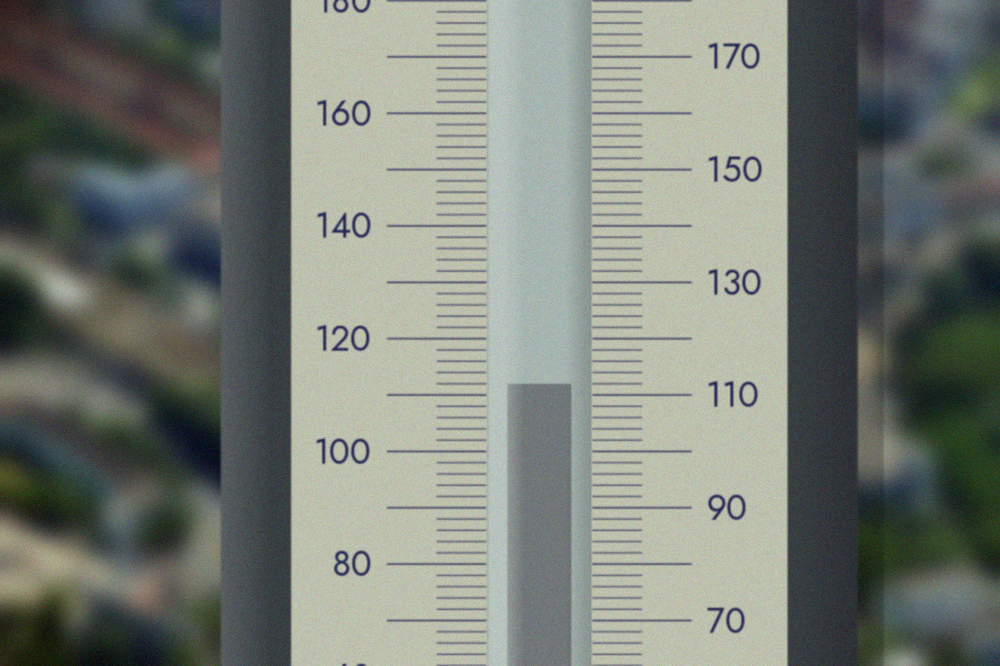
112 mmHg
